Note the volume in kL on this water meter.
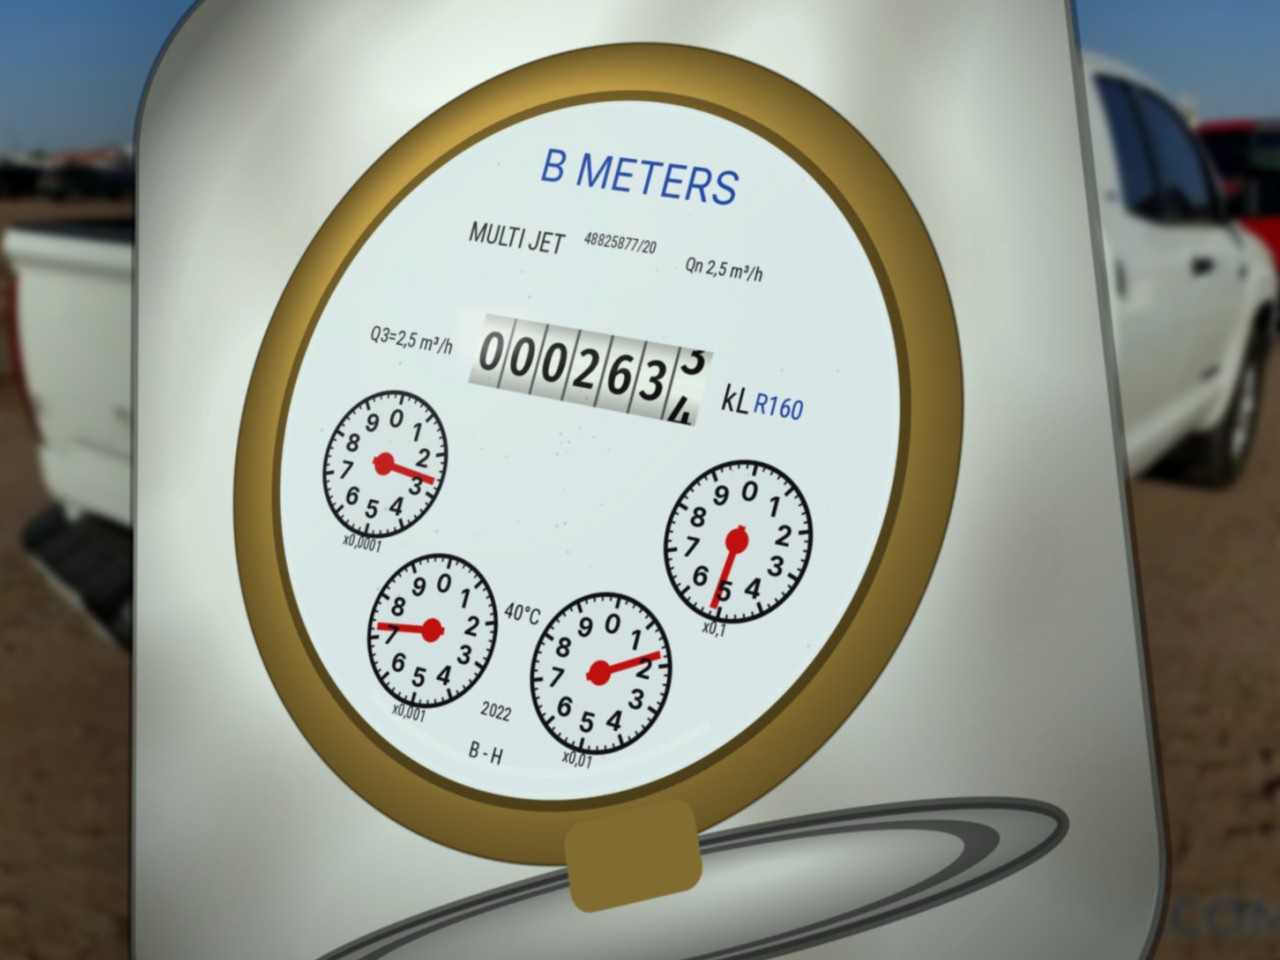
2633.5172 kL
